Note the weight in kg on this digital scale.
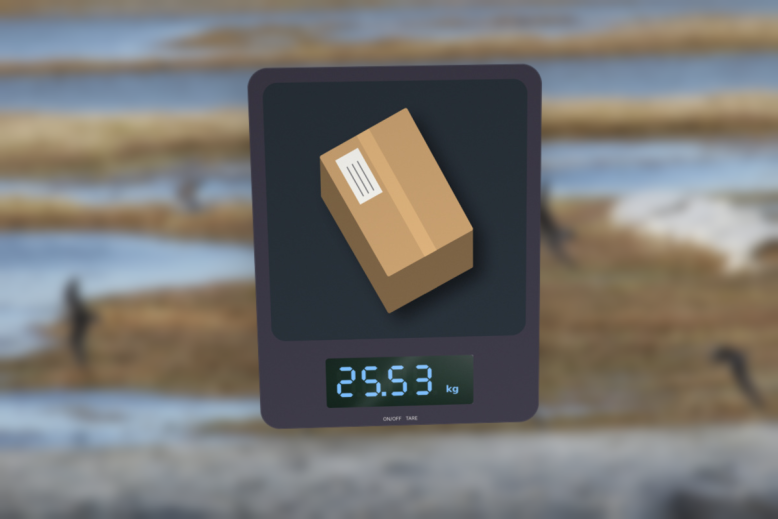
25.53 kg
